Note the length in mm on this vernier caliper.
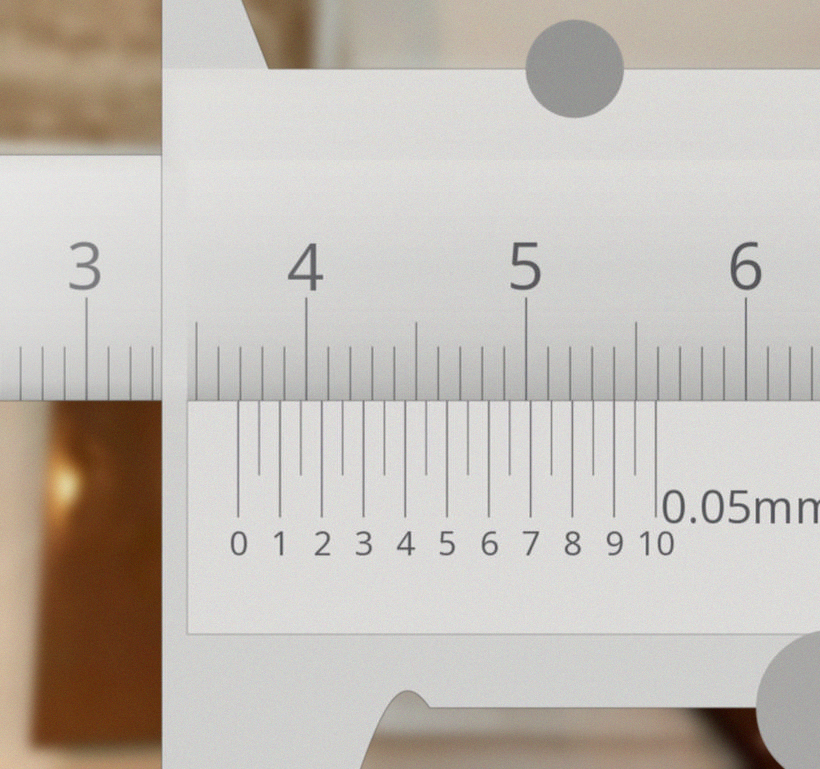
36.9 mm
